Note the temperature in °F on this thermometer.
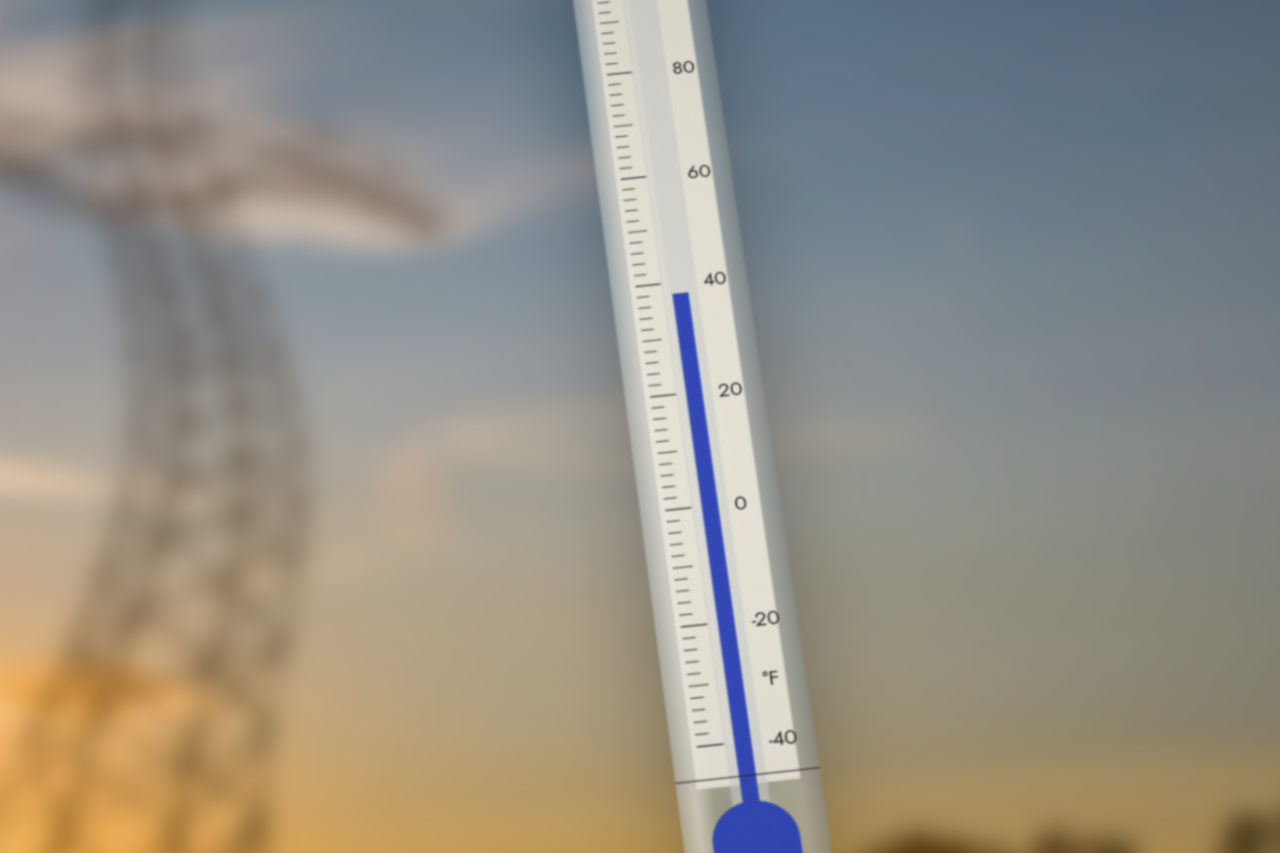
38 °F
